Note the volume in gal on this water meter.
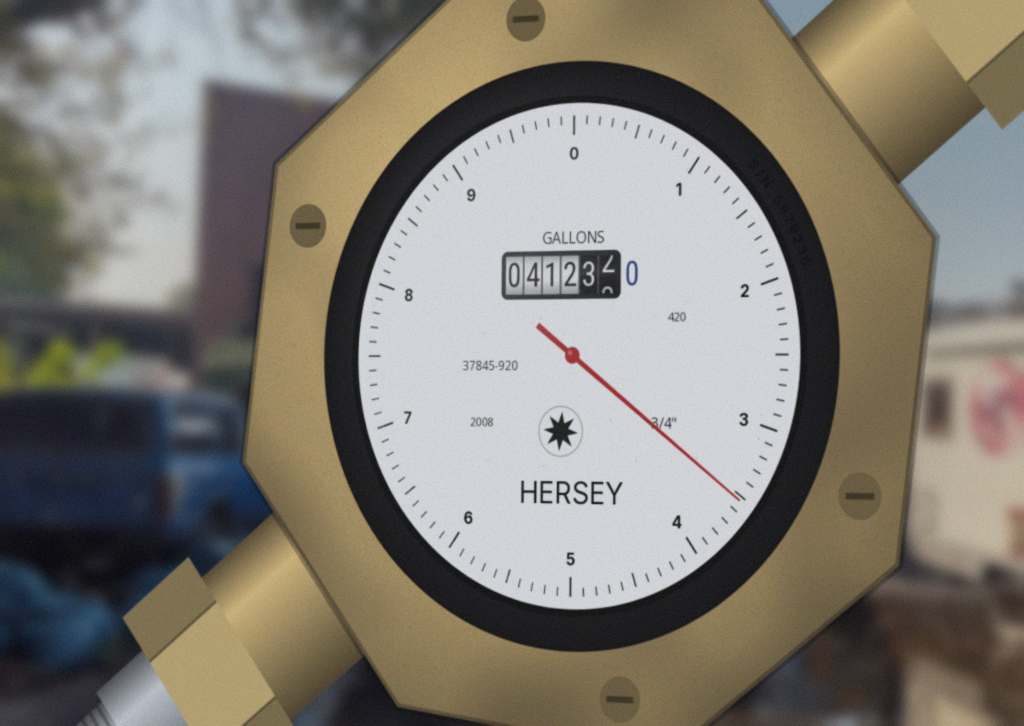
412323.5 gal
